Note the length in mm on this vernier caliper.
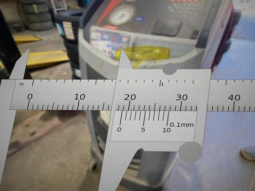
18.8 mm
